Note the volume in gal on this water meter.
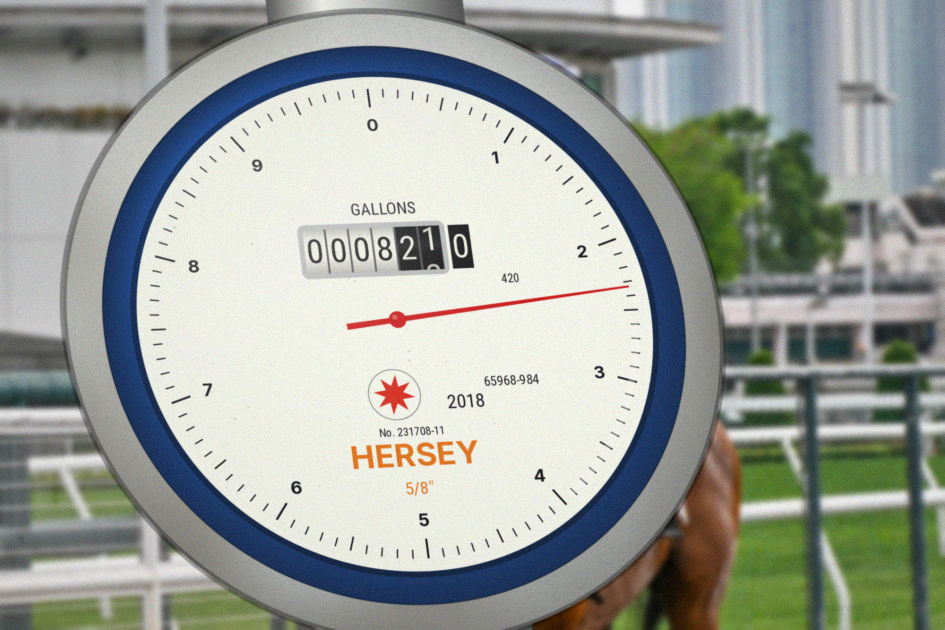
8212.3 gal
